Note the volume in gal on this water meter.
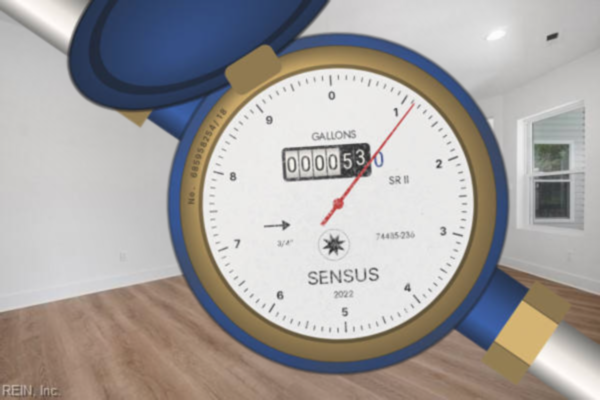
531.1 gal
